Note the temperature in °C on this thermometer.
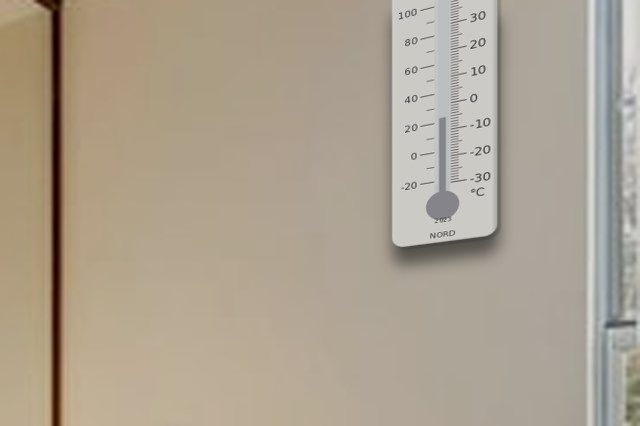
-5 °C
